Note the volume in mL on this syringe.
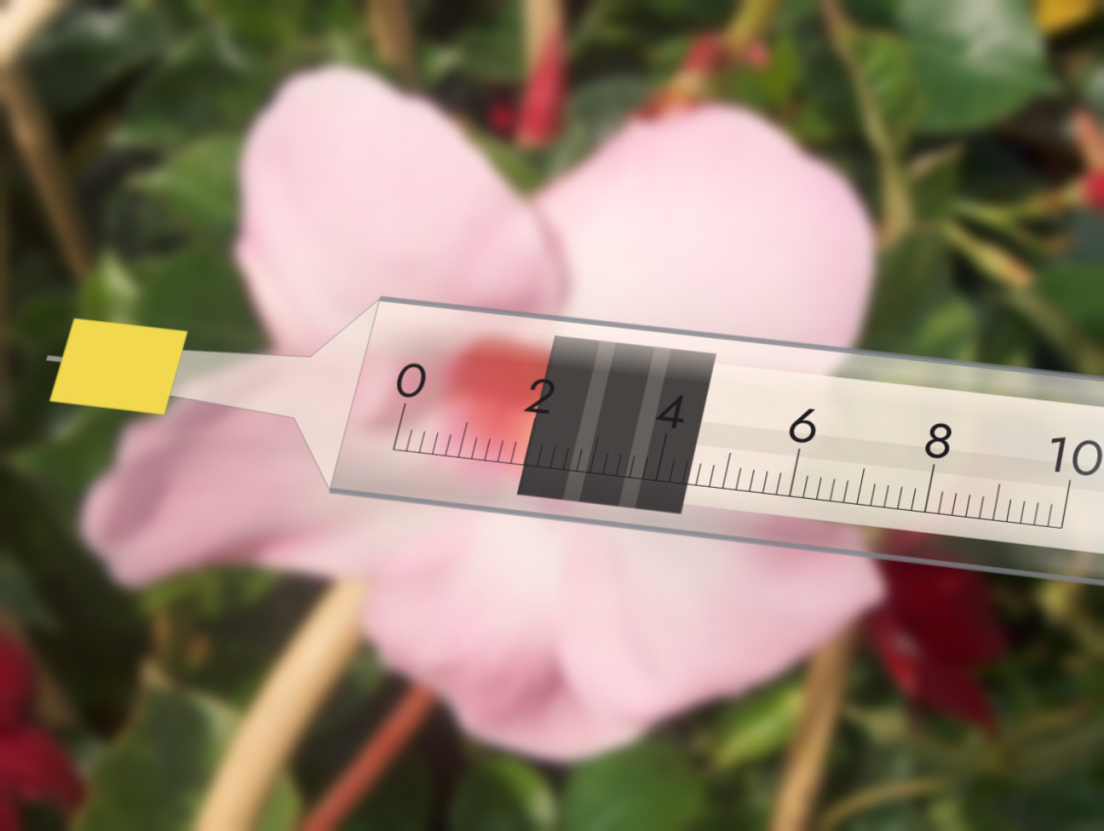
2 mL
